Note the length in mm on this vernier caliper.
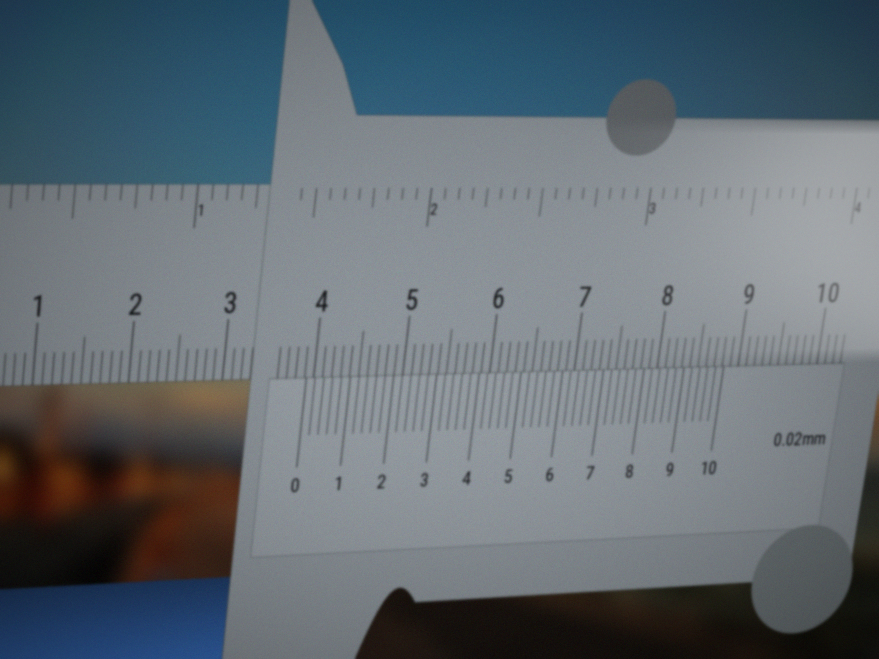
39.2 mm
